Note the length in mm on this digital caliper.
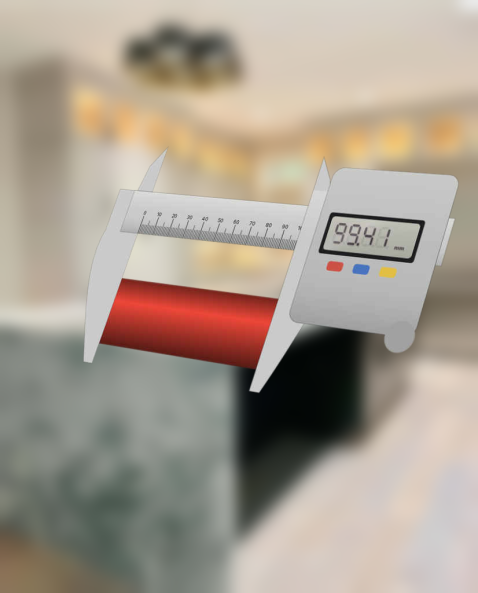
99.41 mm
